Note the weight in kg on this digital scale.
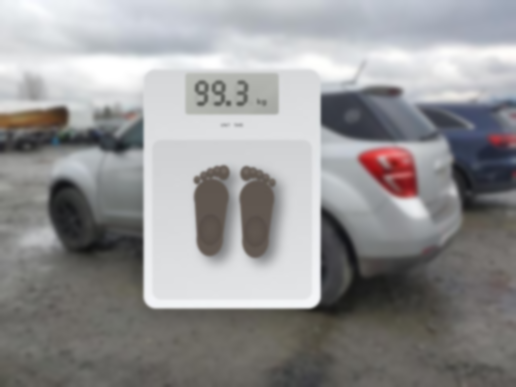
99.3 kg
